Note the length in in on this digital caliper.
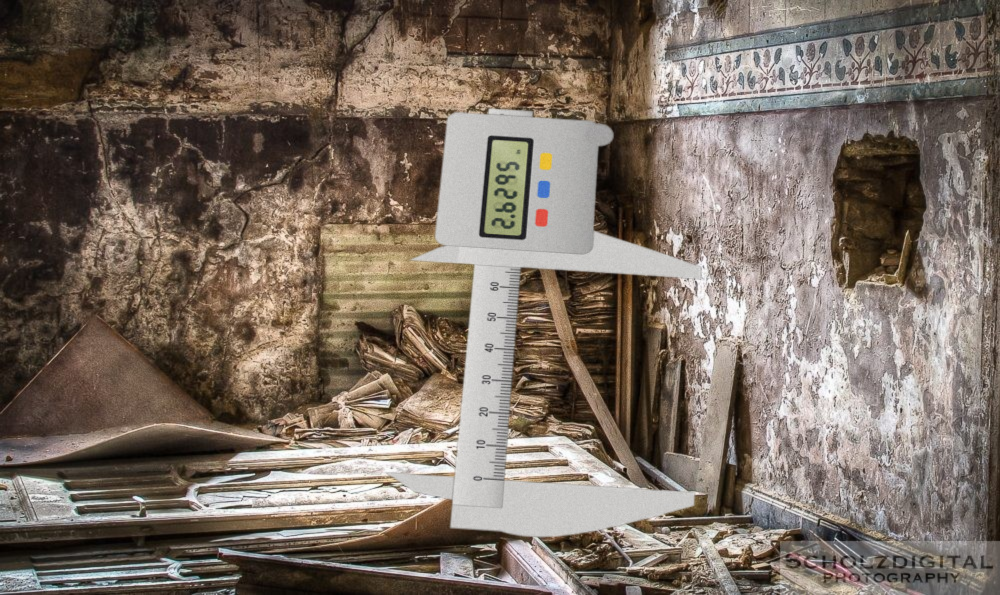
2.6295 in
